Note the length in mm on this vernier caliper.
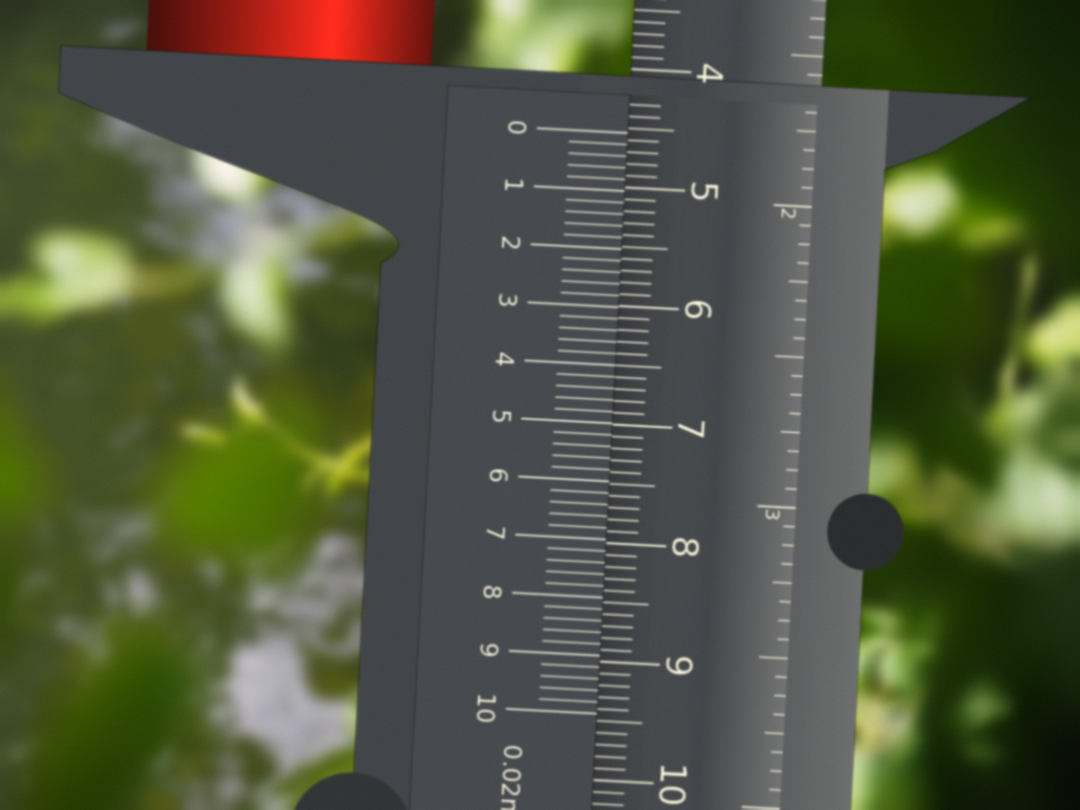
45.4 mm
